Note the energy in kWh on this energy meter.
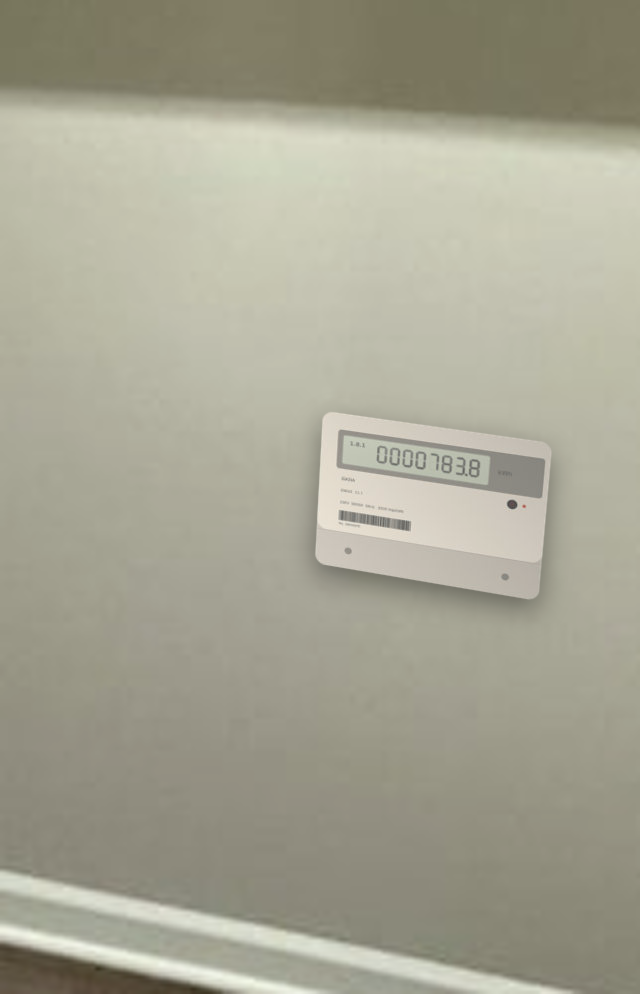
783.8 kWh
